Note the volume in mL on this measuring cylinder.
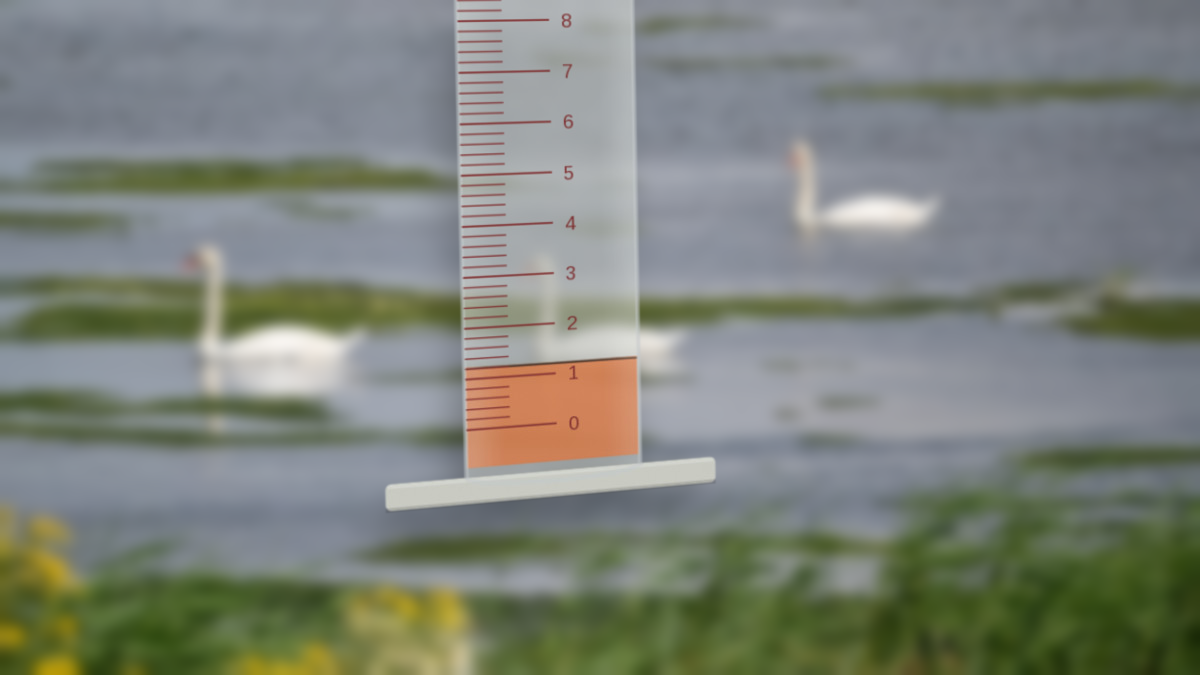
1.2 mL
